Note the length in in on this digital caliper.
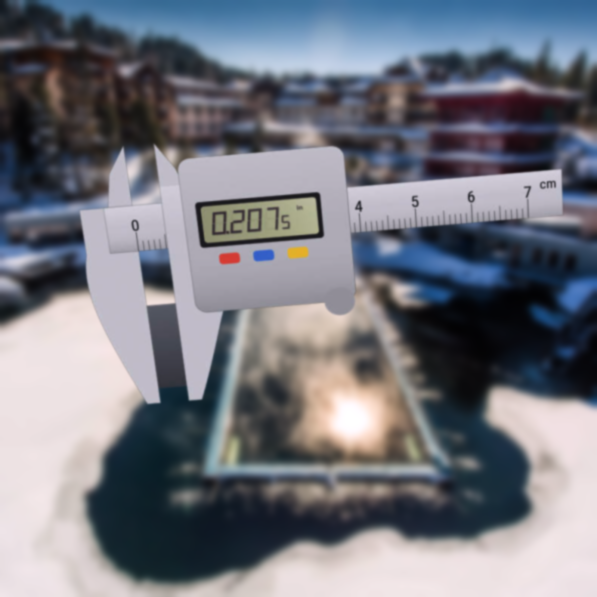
0.2075 in
